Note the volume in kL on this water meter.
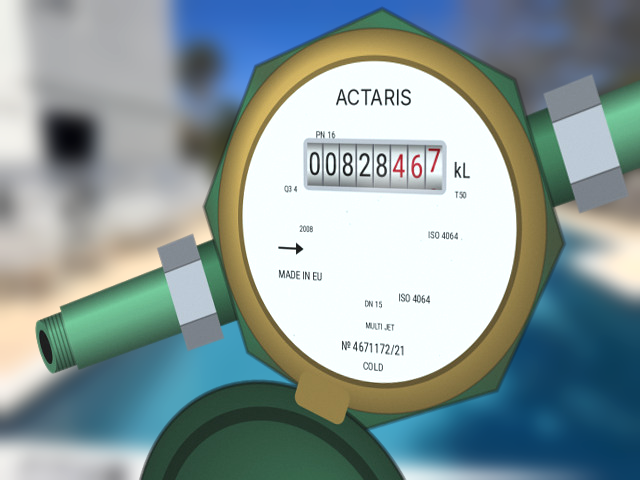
828.467 kL
